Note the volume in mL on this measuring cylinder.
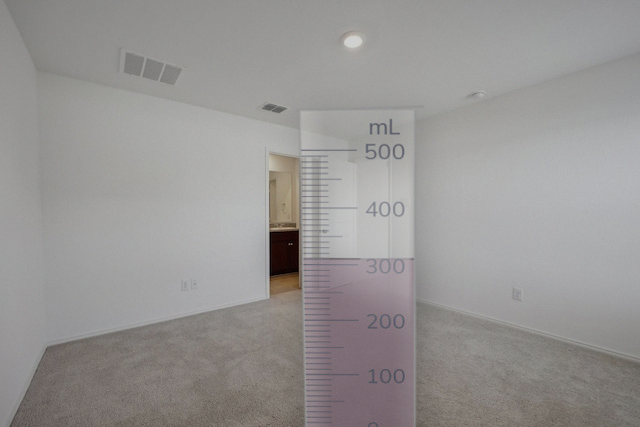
310 mL
